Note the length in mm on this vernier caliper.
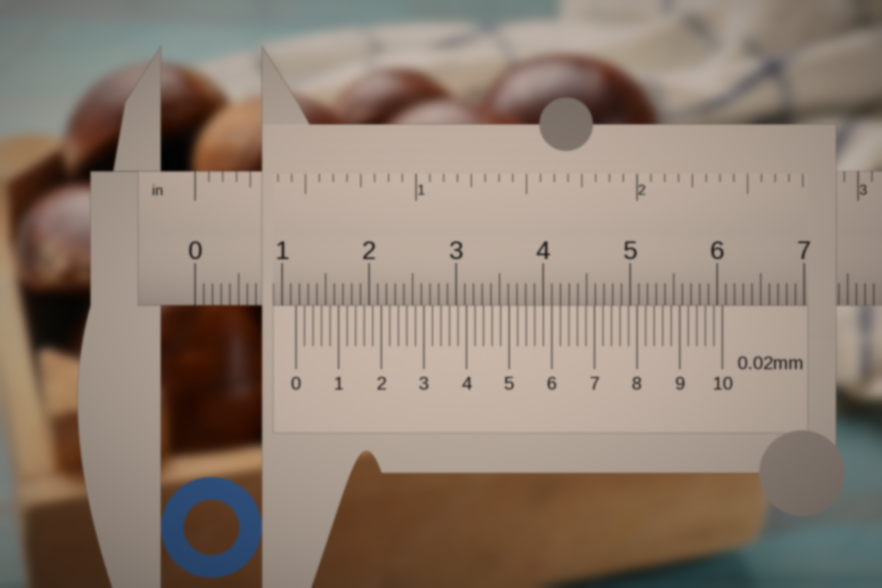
11.6 mm
